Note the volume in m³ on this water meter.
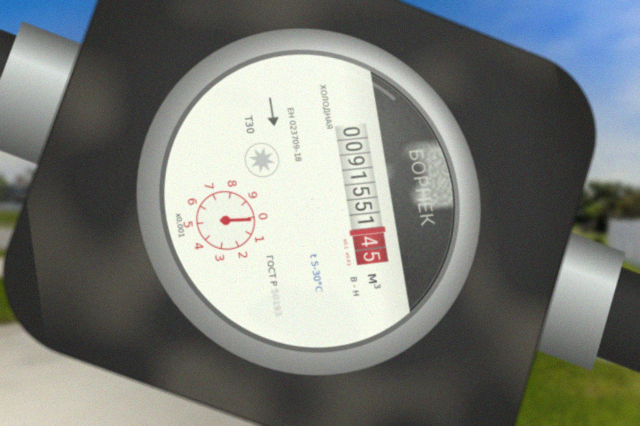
91551.450 m³
